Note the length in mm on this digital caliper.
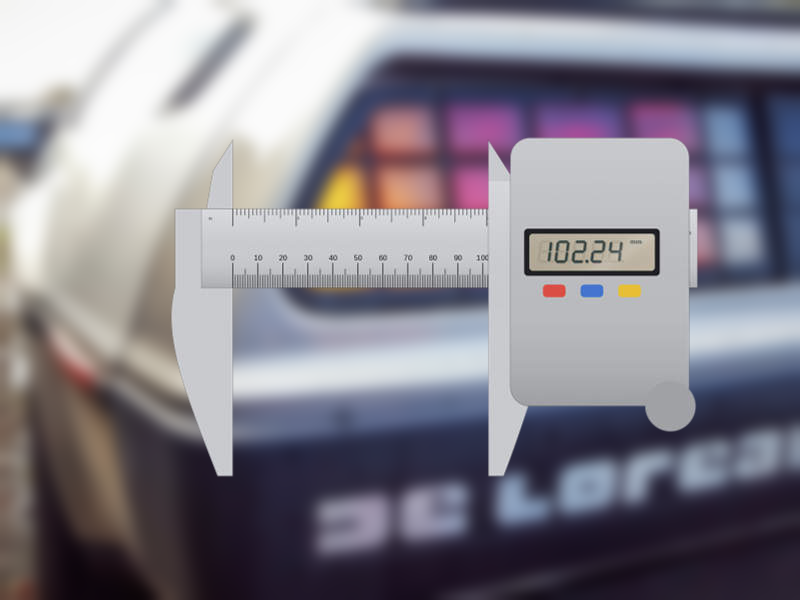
102.24 mm
